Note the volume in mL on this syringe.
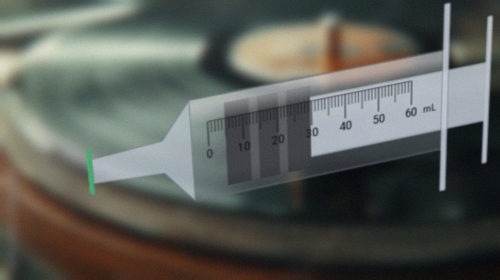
5 mL
